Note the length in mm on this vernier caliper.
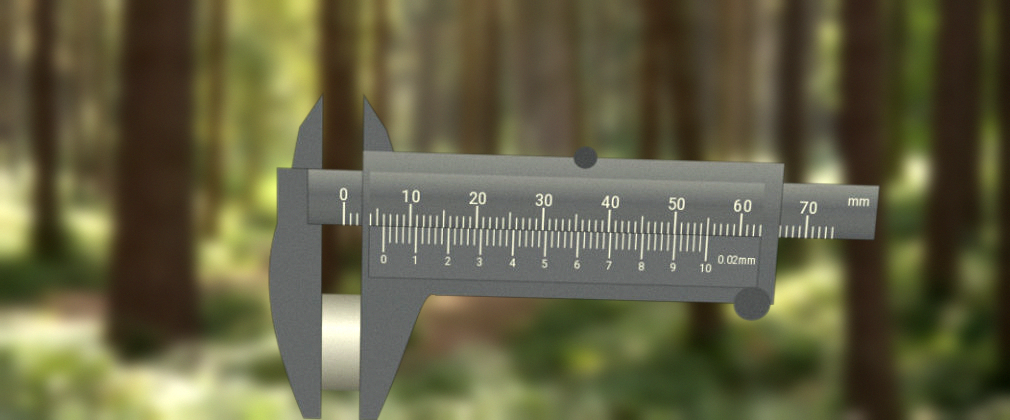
6.0 mm
